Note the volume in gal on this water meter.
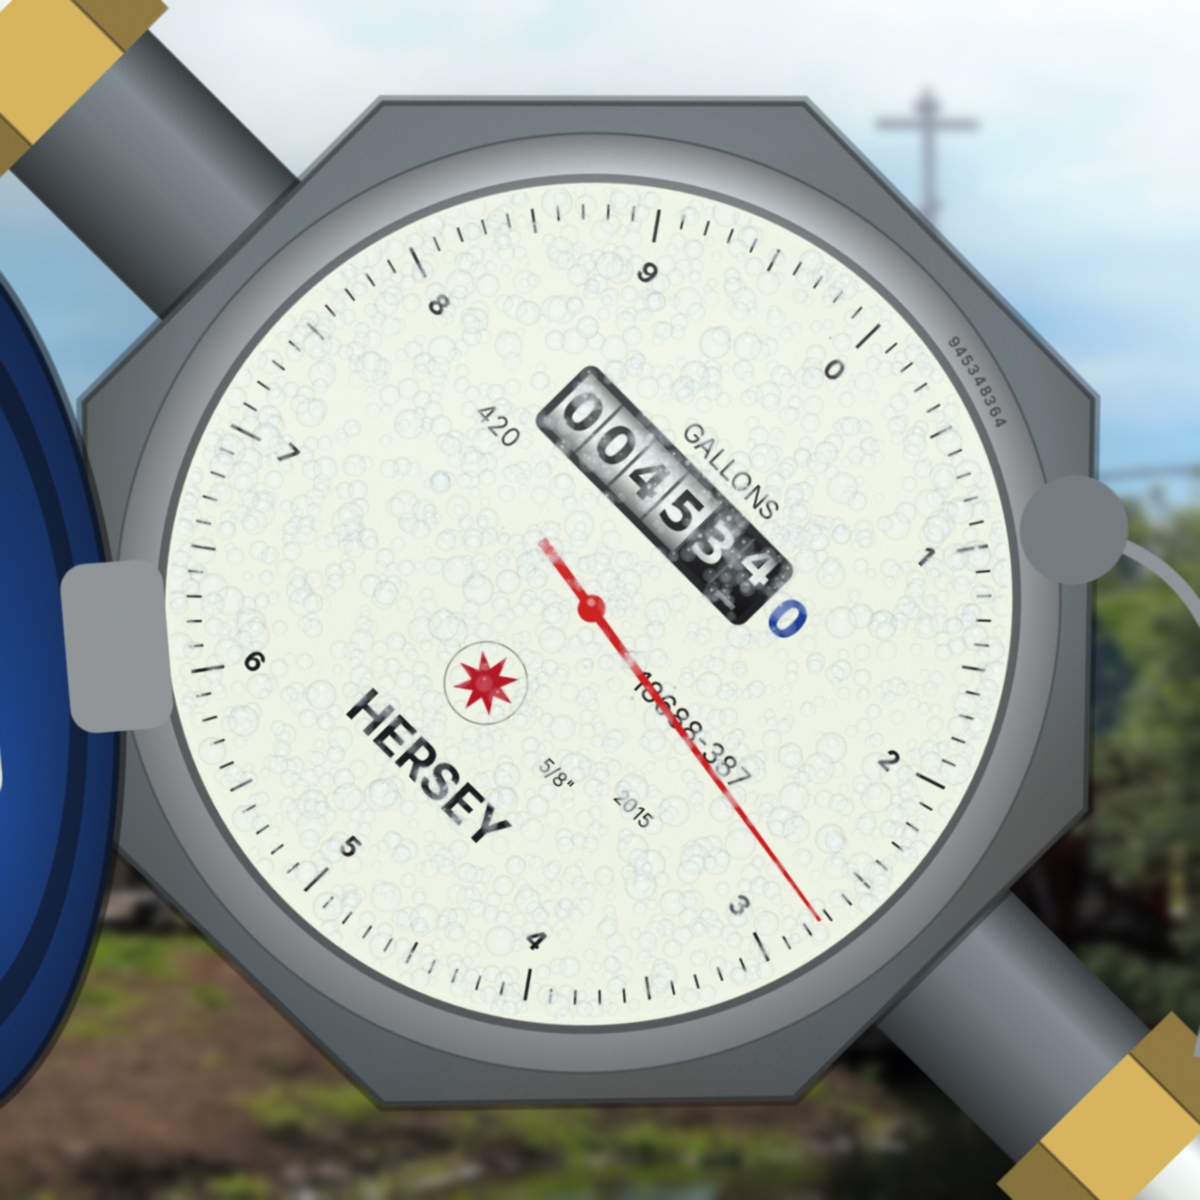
45342.7 gal
